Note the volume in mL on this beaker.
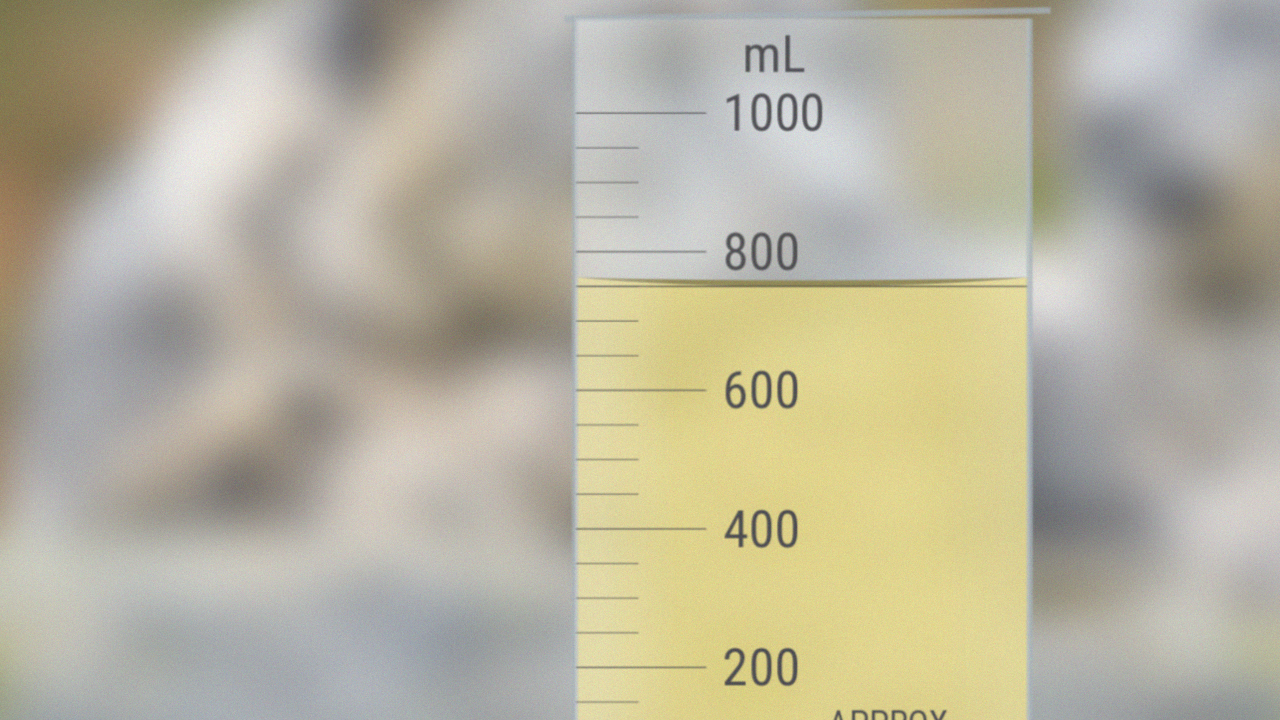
750 mL
